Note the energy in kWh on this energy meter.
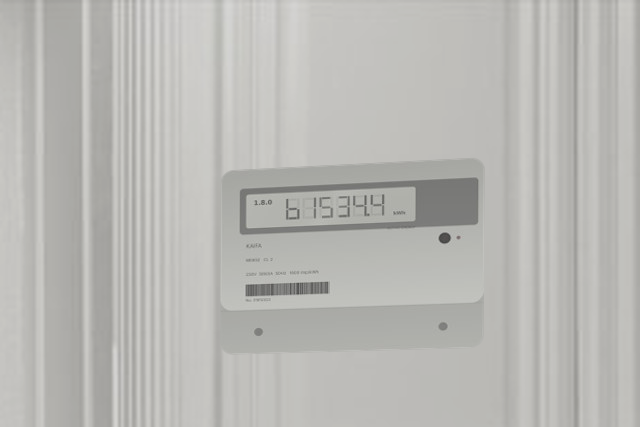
61534.4 kWh
